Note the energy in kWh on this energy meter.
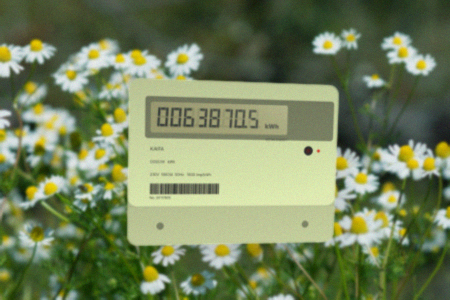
63870.5 kWh
